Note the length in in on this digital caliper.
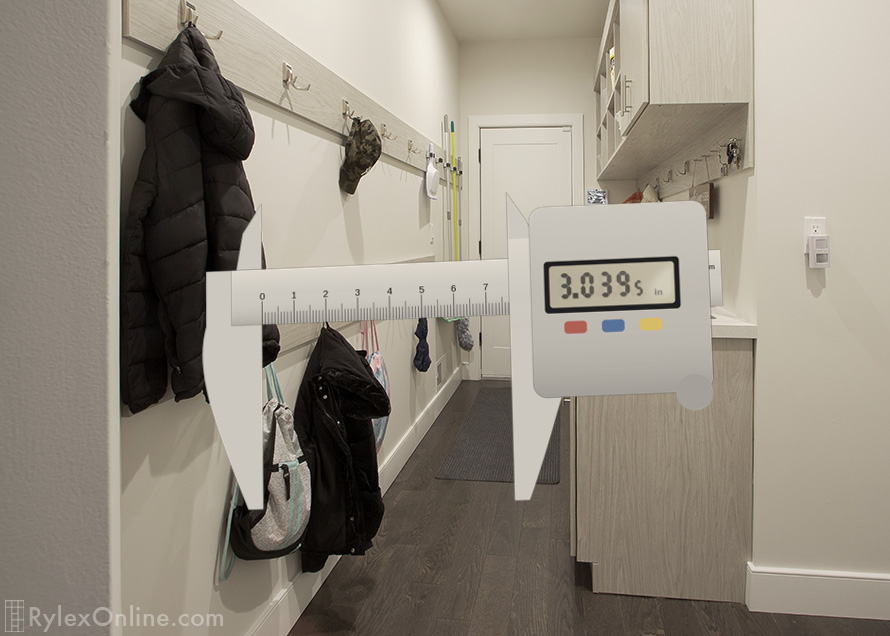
3.0395 in
